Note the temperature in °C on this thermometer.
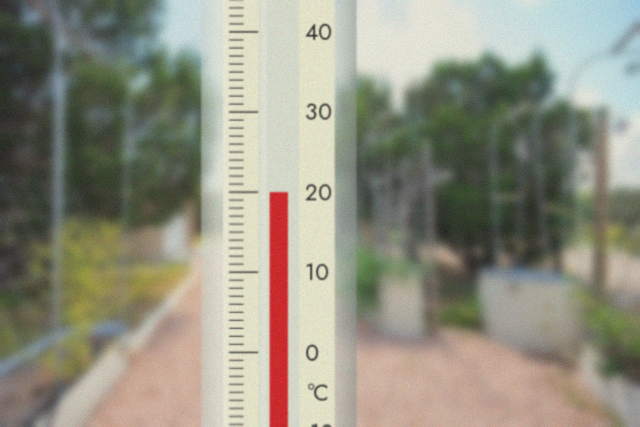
20 °C
